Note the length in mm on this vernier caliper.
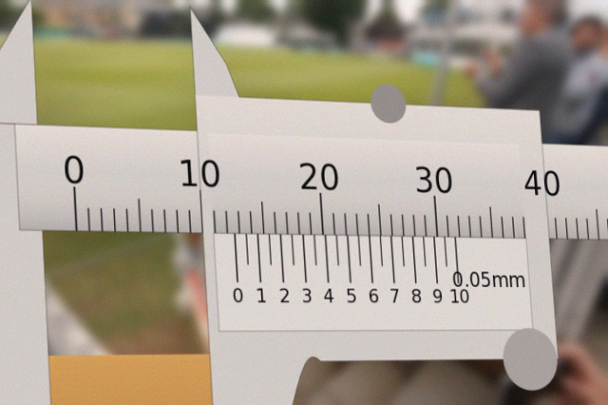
12.6 mm
